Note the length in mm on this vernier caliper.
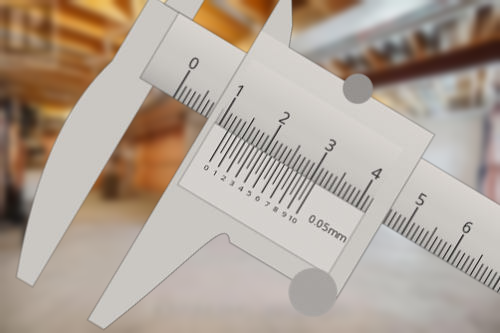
12.0 mm
